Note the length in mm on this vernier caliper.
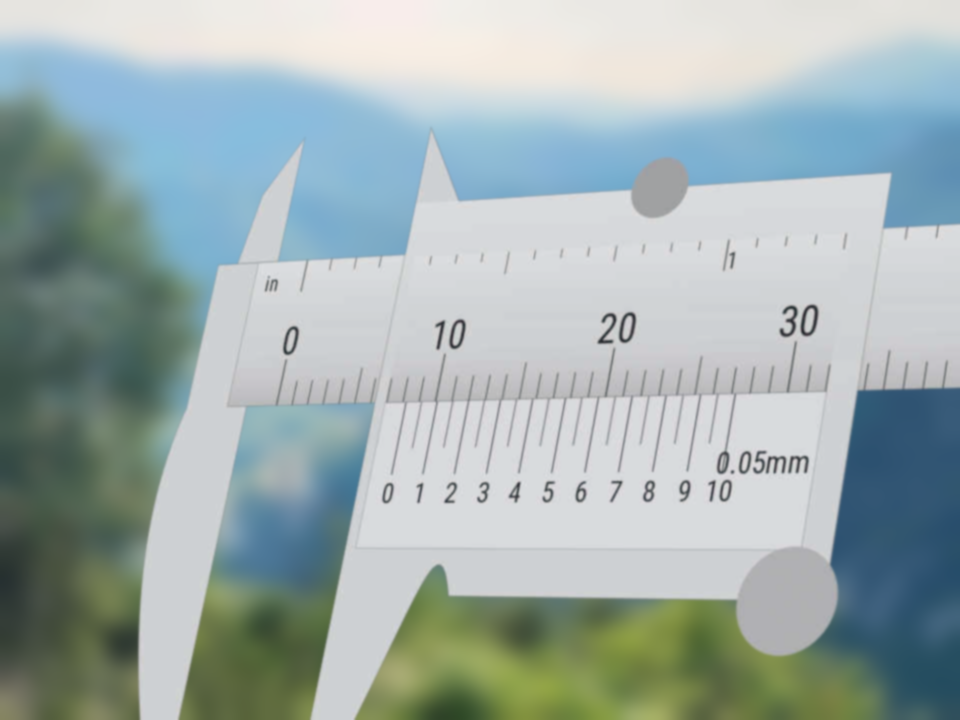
8.2 mm
